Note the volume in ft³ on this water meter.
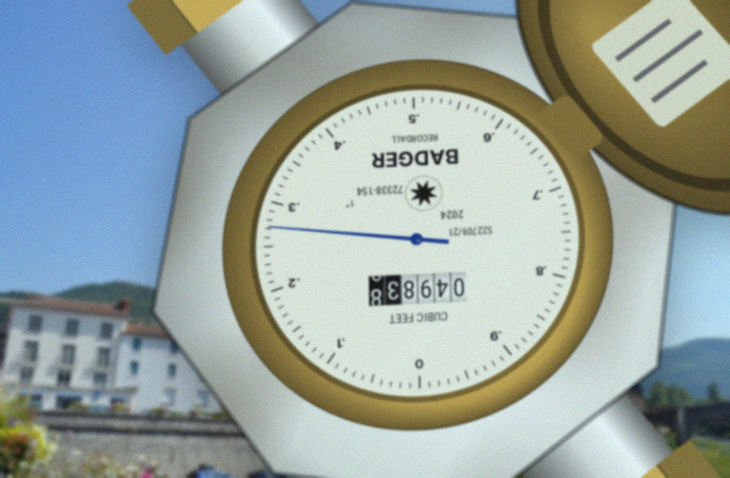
49838.27 ft³
